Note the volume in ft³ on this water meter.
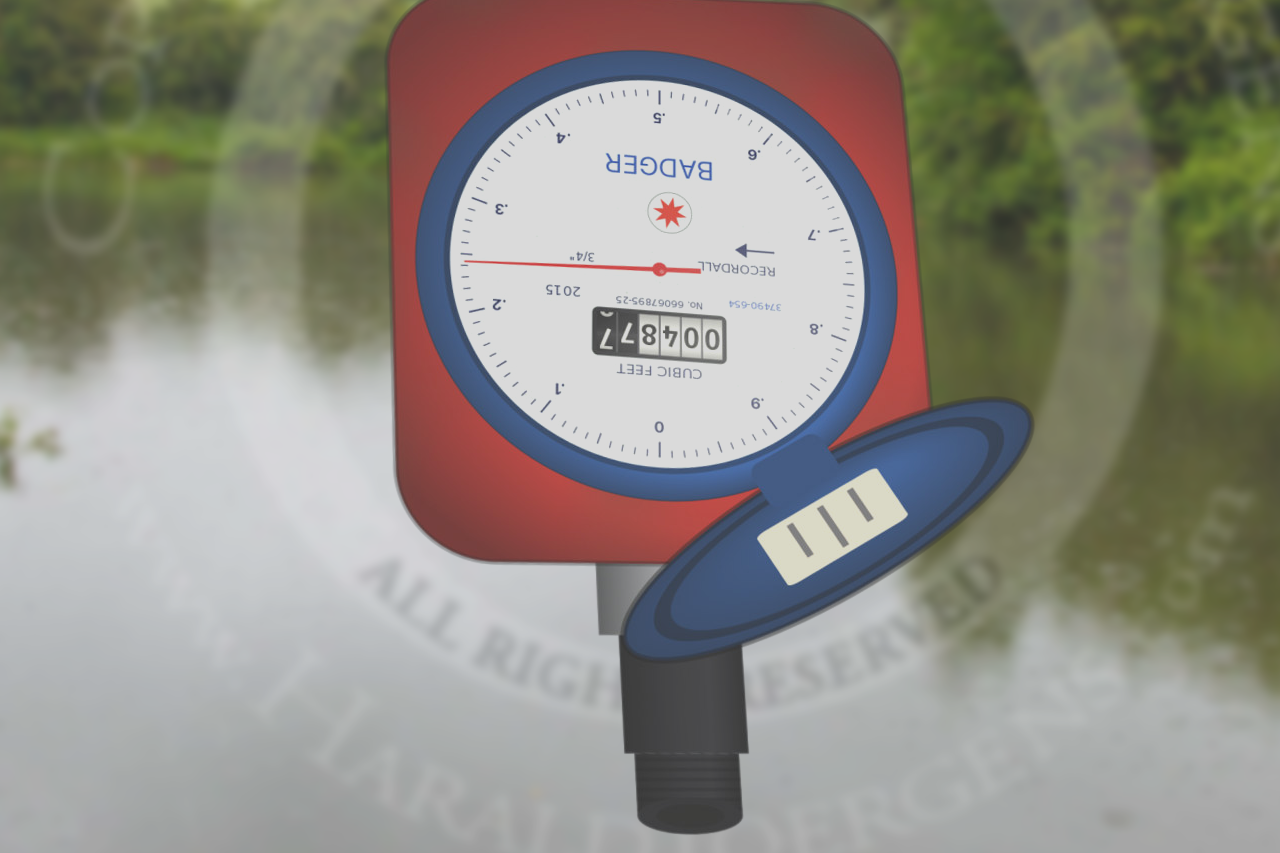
4877.24 ft³
